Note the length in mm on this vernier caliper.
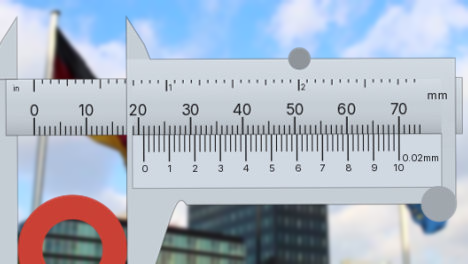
21.0 mm
